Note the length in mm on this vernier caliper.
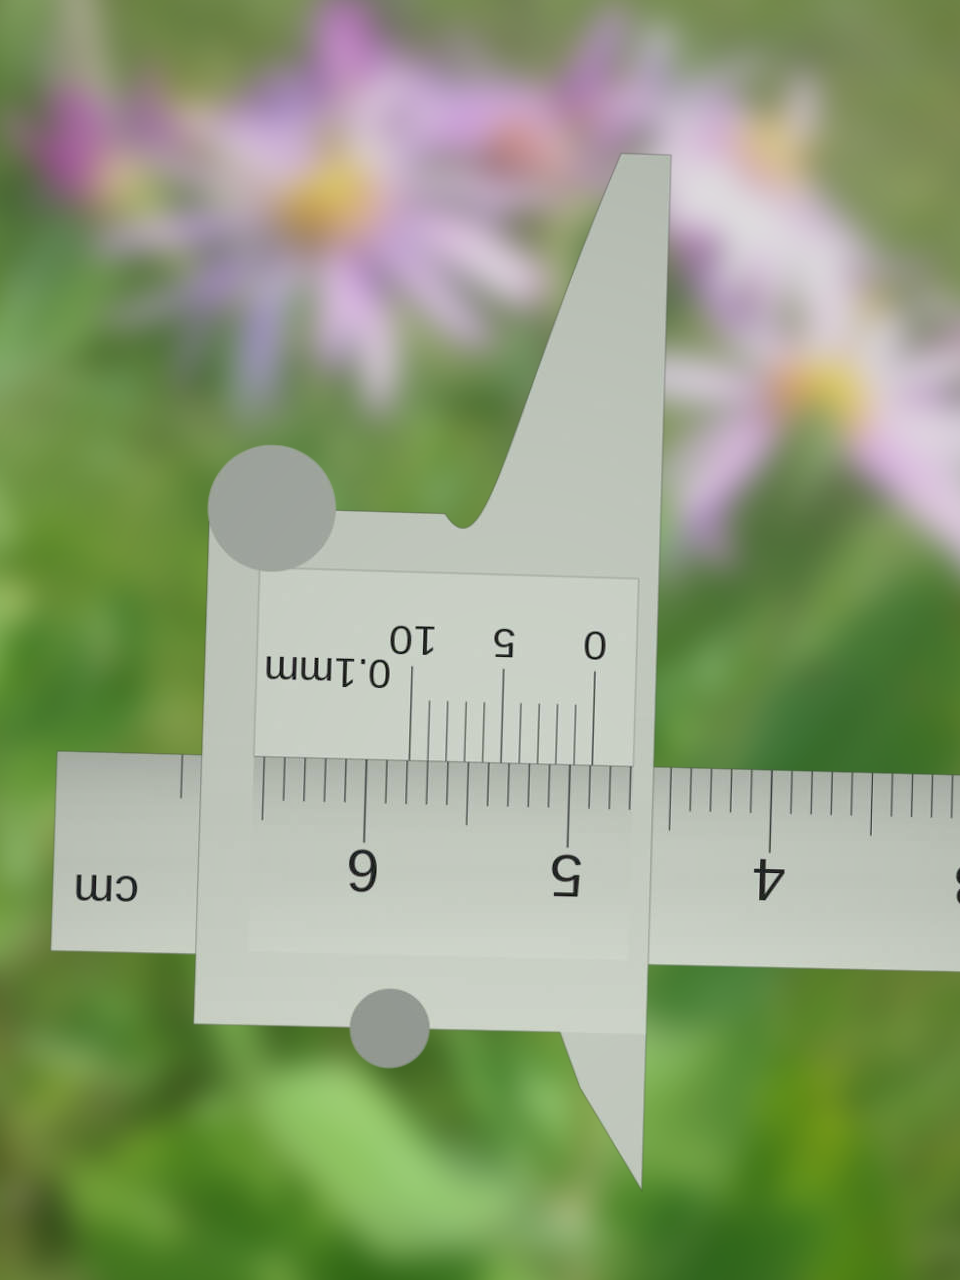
48.9 mm
